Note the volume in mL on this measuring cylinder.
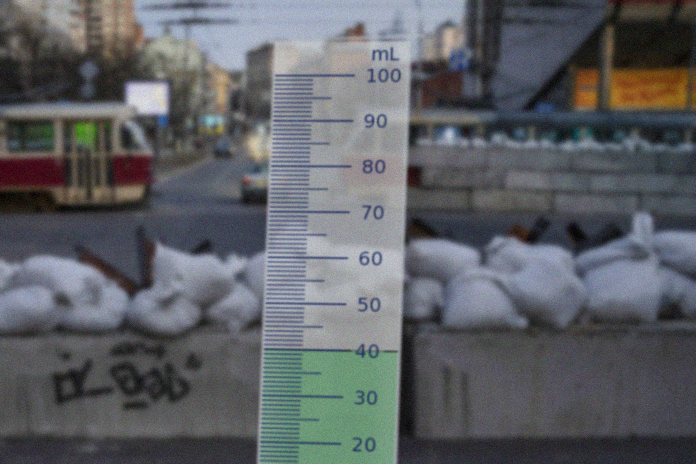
40 mL
